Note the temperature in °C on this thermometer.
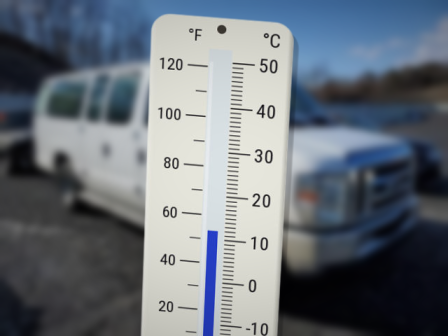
12 °C
